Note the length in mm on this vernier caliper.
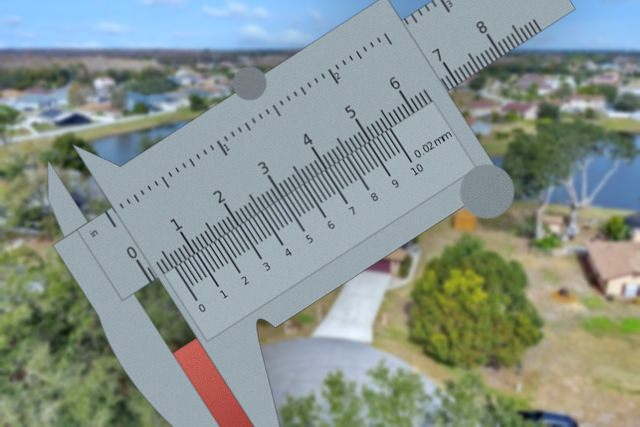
5.5 mm
